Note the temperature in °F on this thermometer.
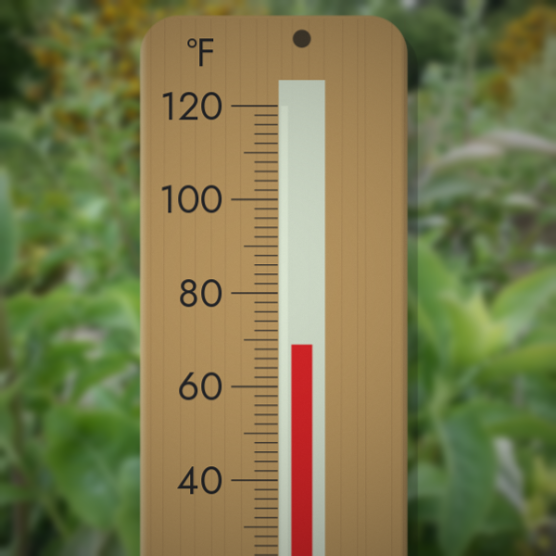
69 °F
